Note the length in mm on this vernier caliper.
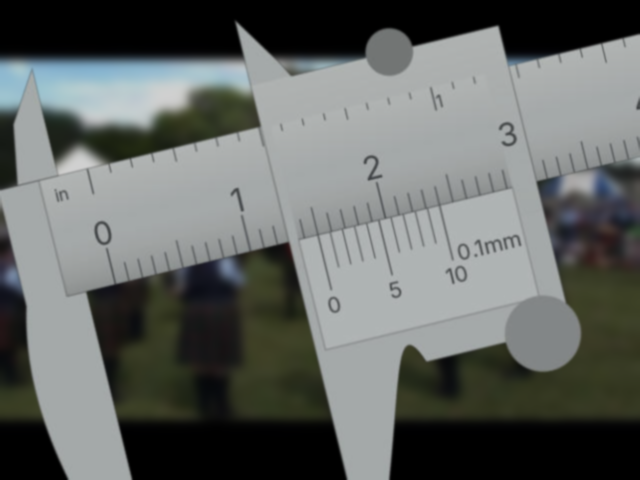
15.0 mm
